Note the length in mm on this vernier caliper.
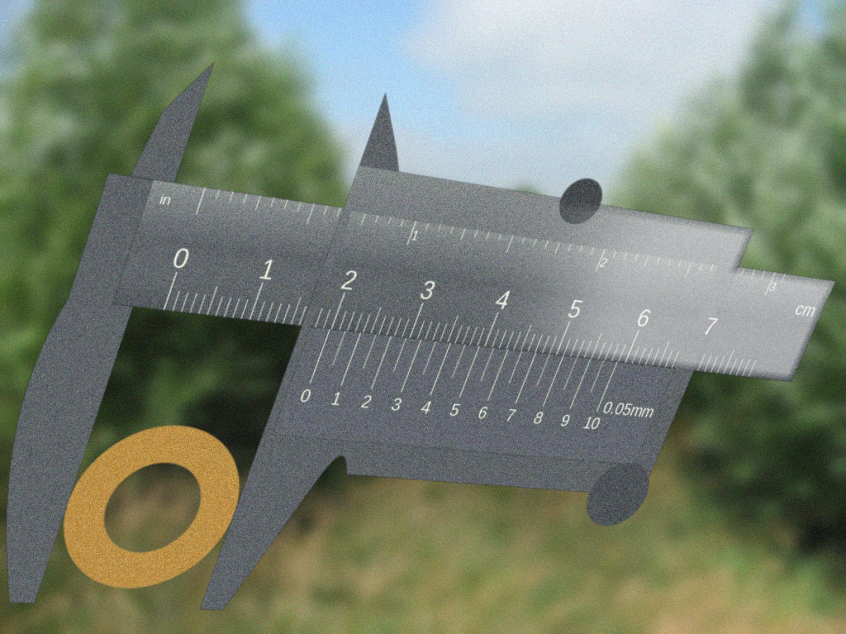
19.8 mm
